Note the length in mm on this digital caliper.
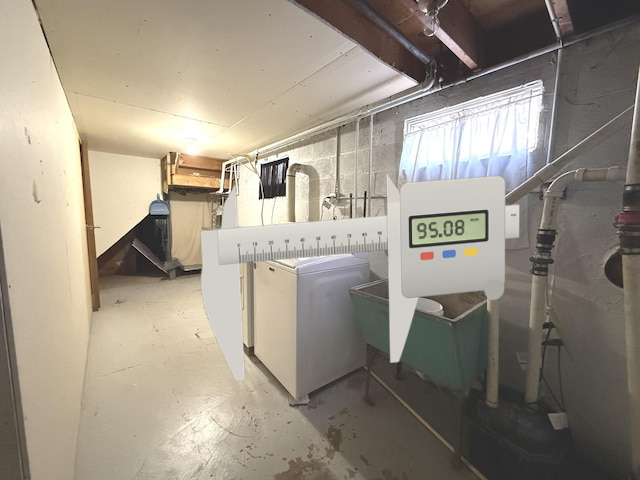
95.08 mm
